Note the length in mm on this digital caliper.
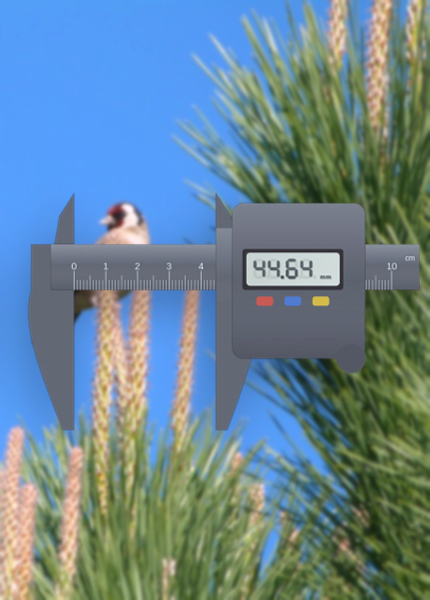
44.64 mm
